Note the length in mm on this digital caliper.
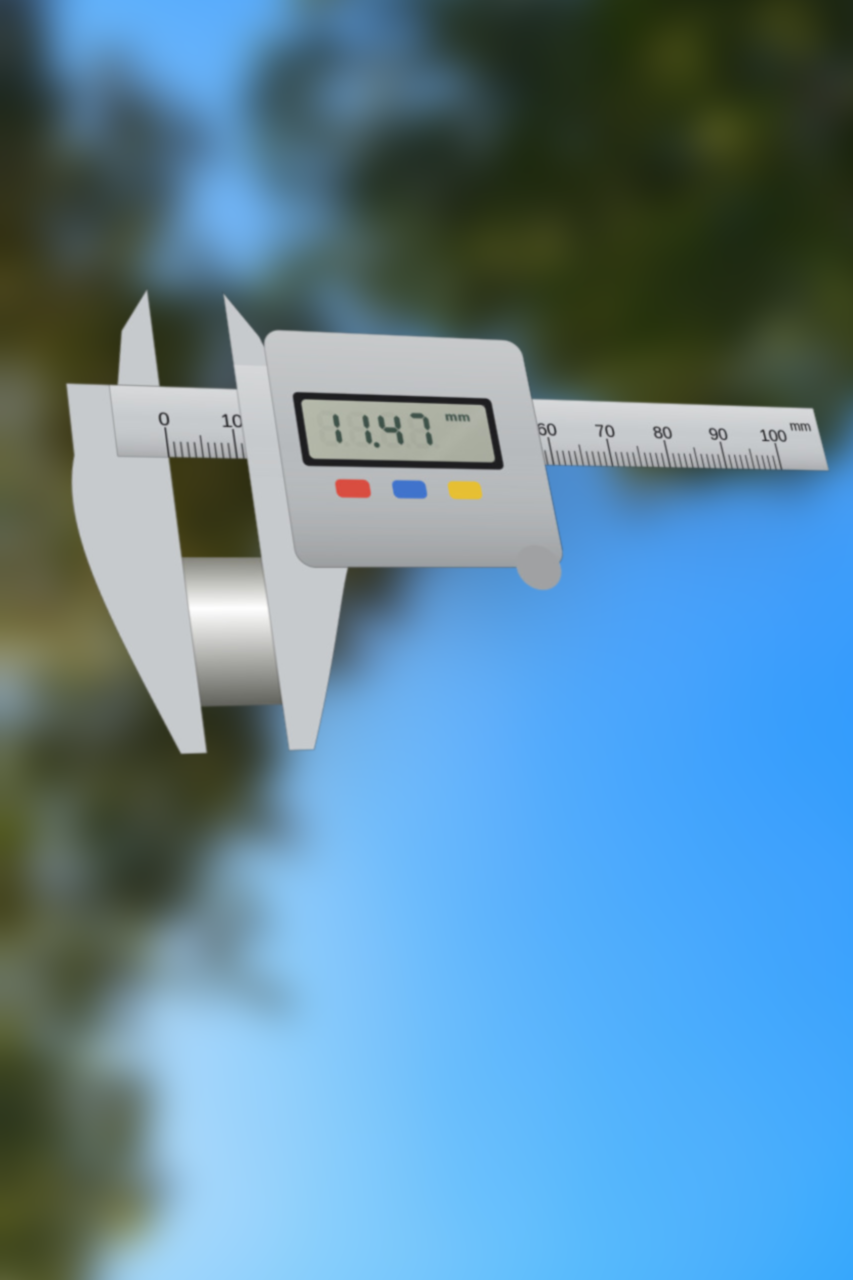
11.47 mm
